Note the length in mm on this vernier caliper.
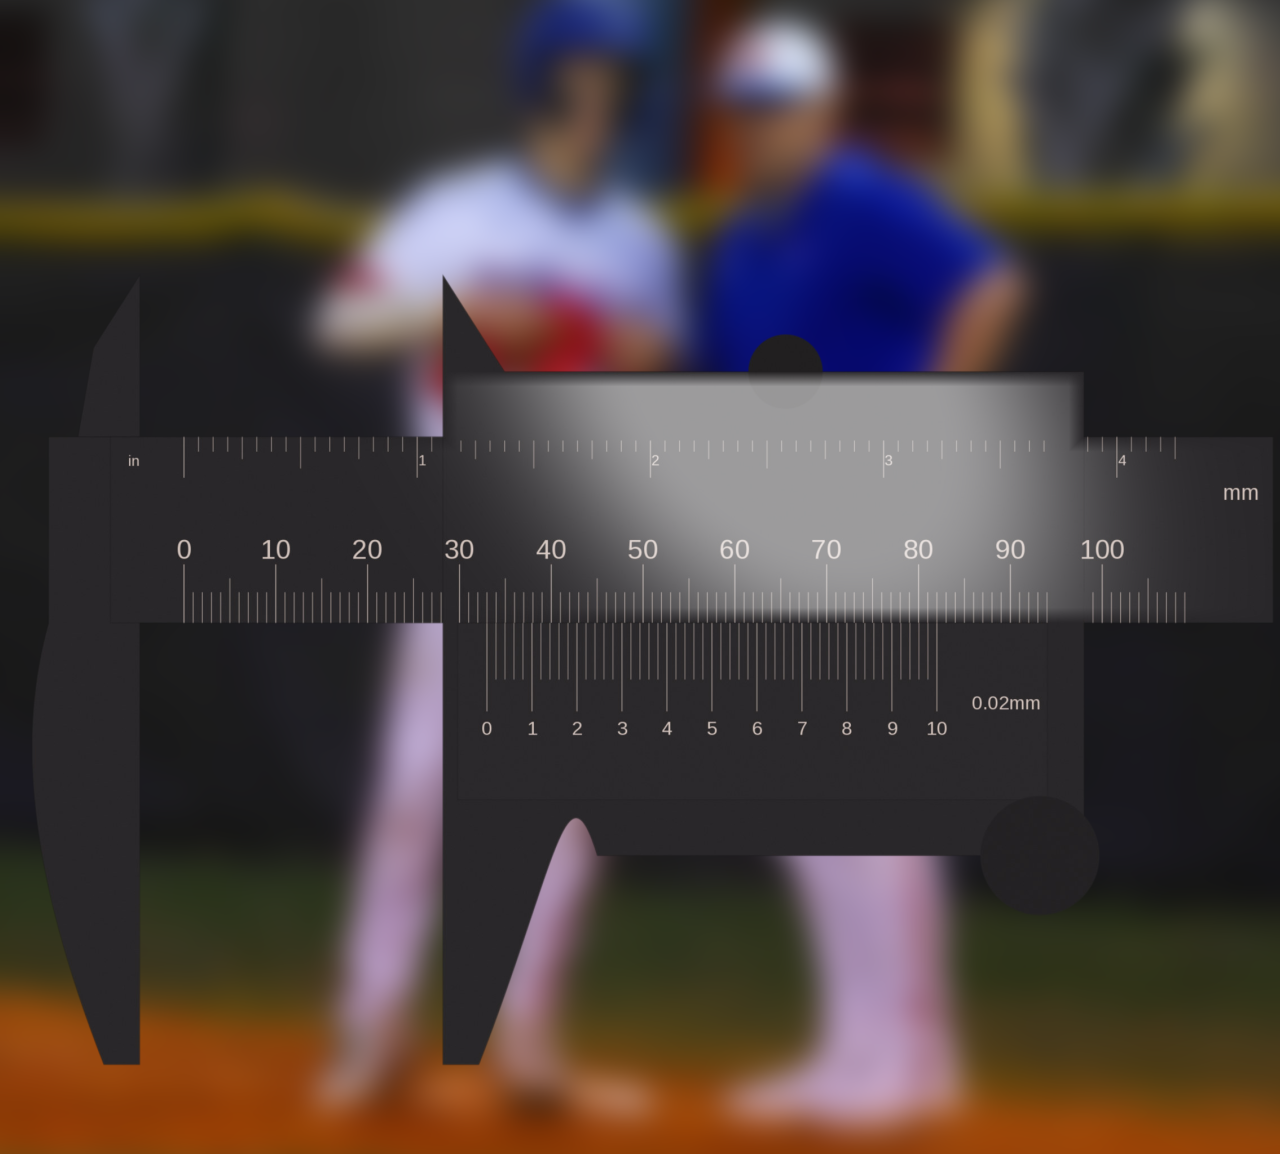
33.0 mm
